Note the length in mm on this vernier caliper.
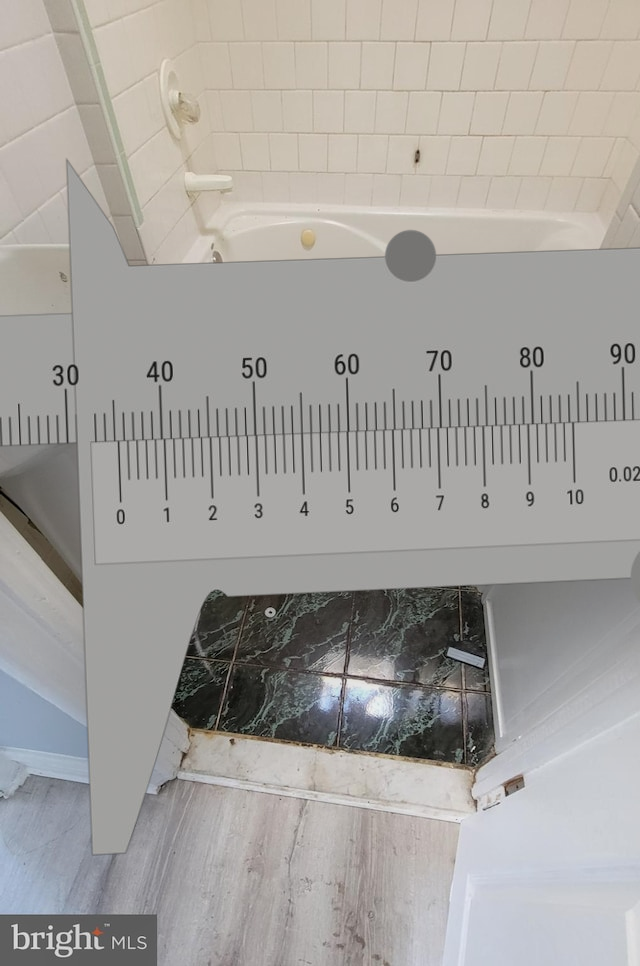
35.4 mm
